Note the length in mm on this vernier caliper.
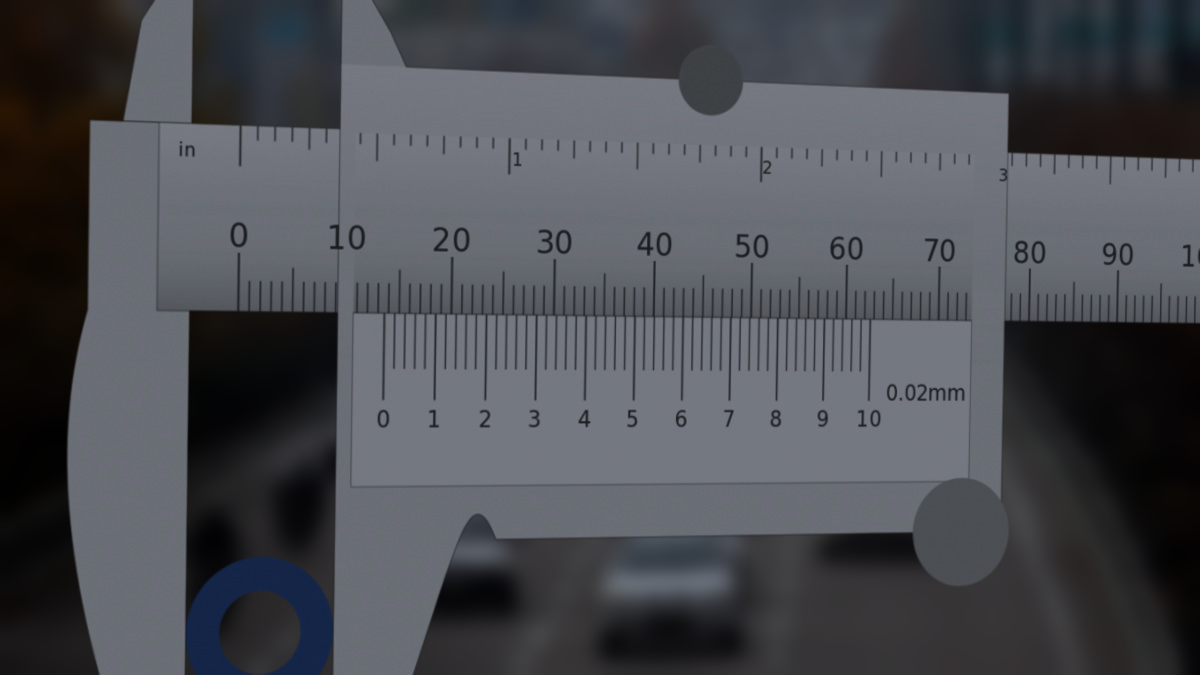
13.6 mm
